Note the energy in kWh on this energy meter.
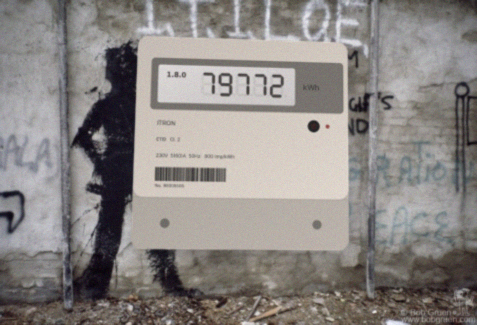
79772 kWh
